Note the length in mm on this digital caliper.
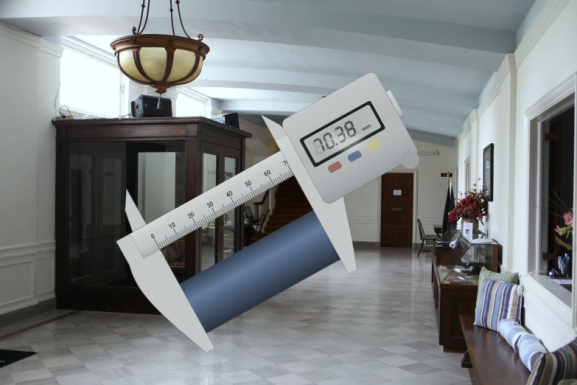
70.38 mm
